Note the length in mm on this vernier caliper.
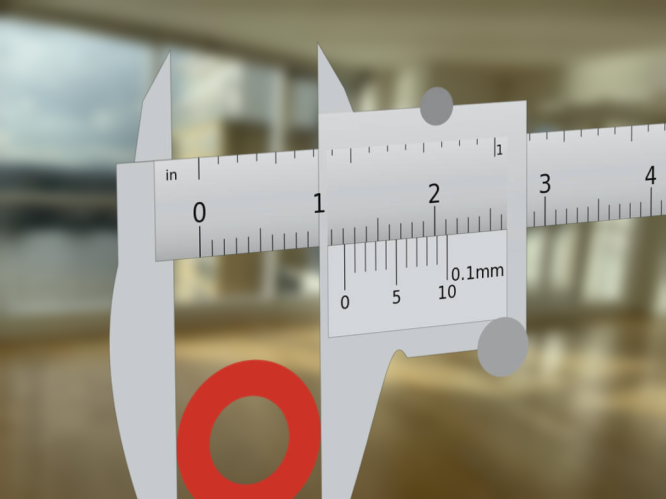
12.1 mm
